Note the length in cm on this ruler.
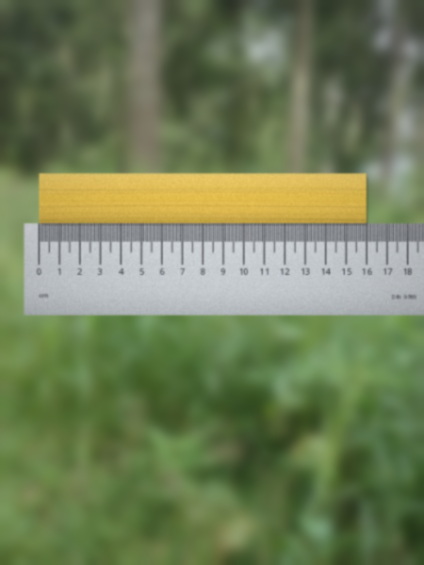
16 cm
